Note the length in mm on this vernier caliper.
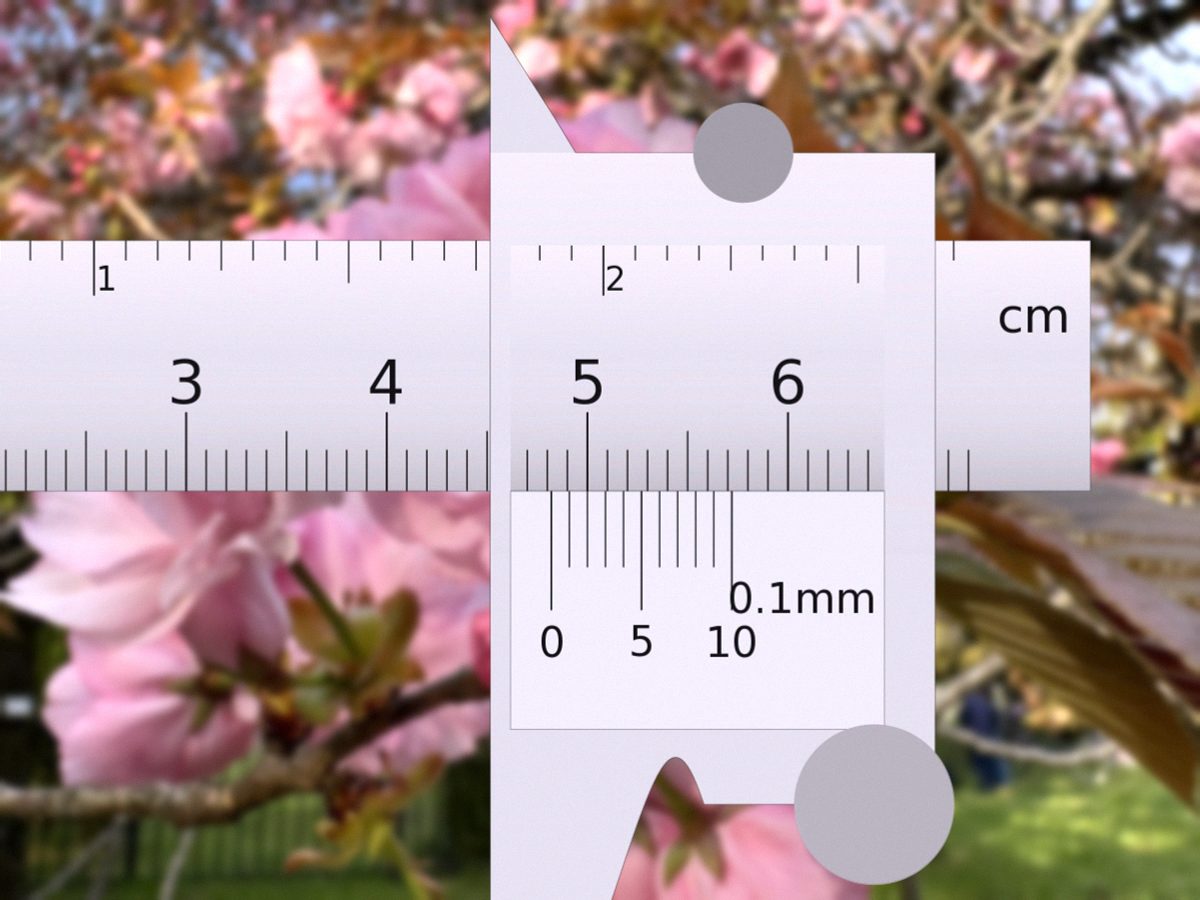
48.2 mm
